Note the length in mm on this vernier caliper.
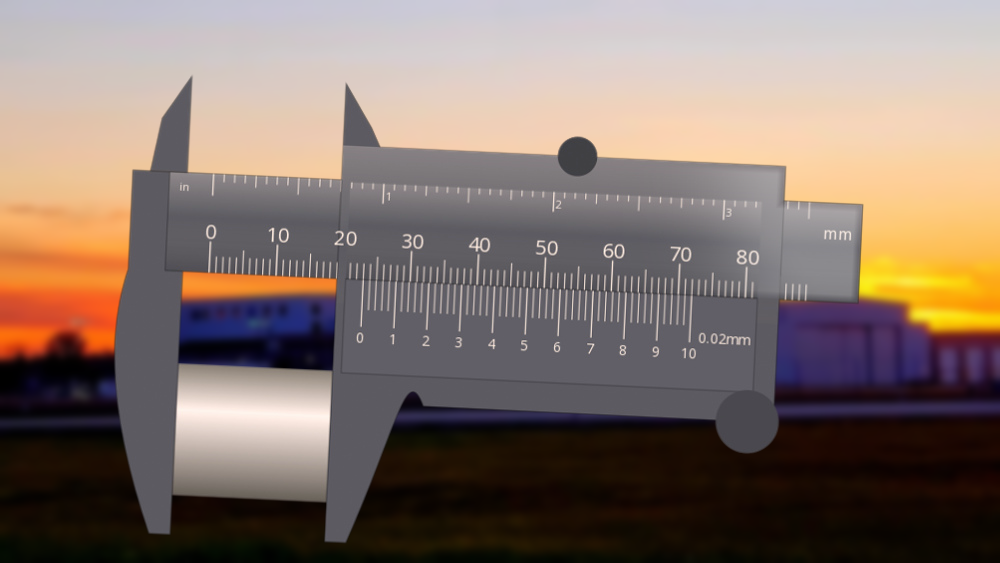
23.0 mm
